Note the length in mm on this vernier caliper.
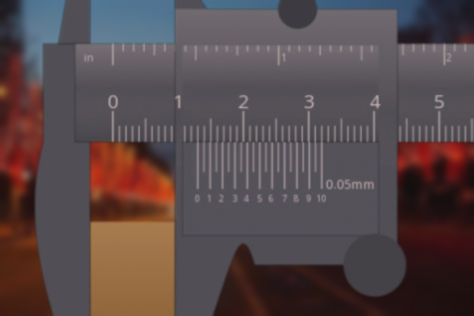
13.0 mm
